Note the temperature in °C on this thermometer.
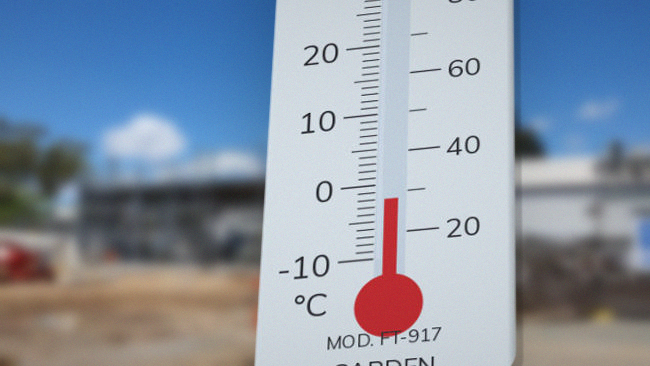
-2 °C
